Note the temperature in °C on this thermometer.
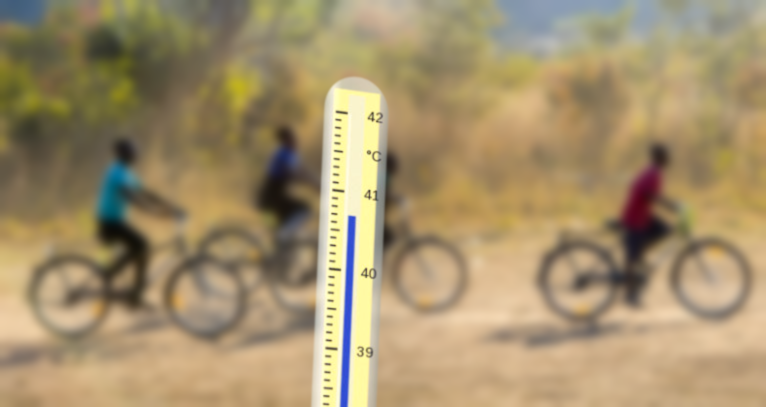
40.7 °C
